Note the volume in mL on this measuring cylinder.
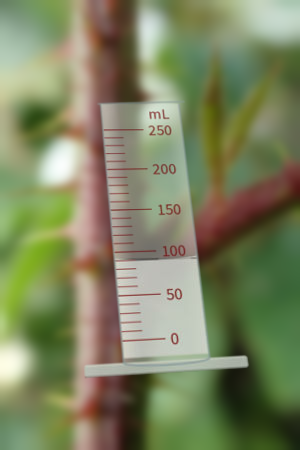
90 mL
